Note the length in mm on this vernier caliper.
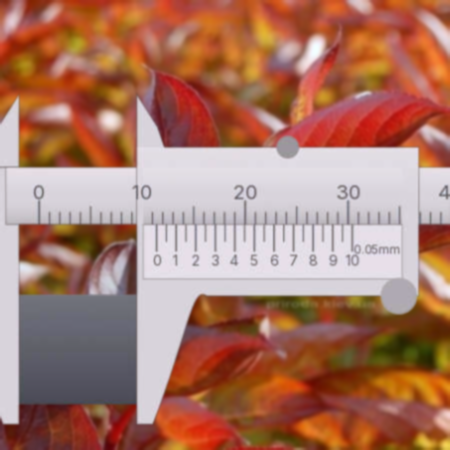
11.4 mm
